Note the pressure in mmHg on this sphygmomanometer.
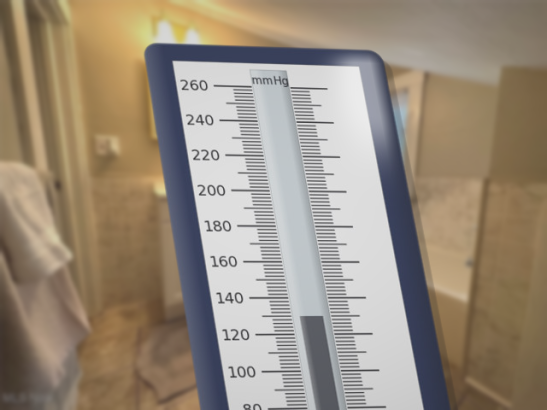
130 mmHg
